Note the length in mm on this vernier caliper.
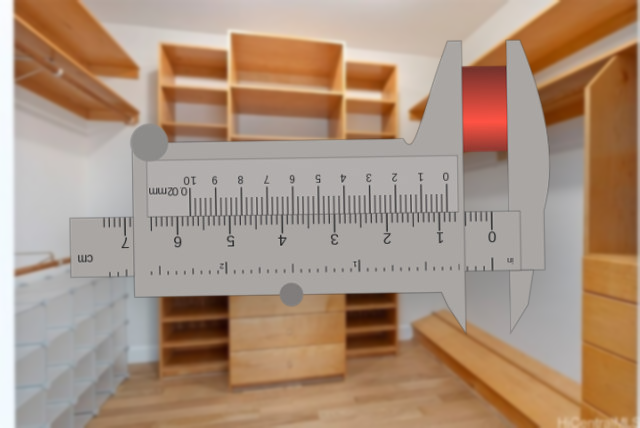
8.5 mm
